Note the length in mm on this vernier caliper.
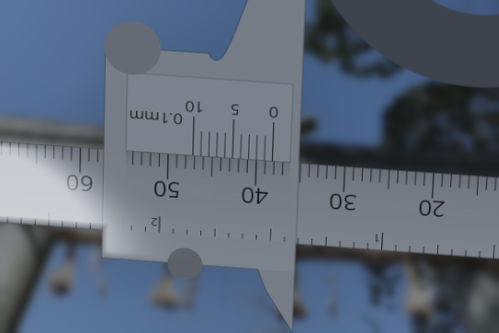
38.2 mm
